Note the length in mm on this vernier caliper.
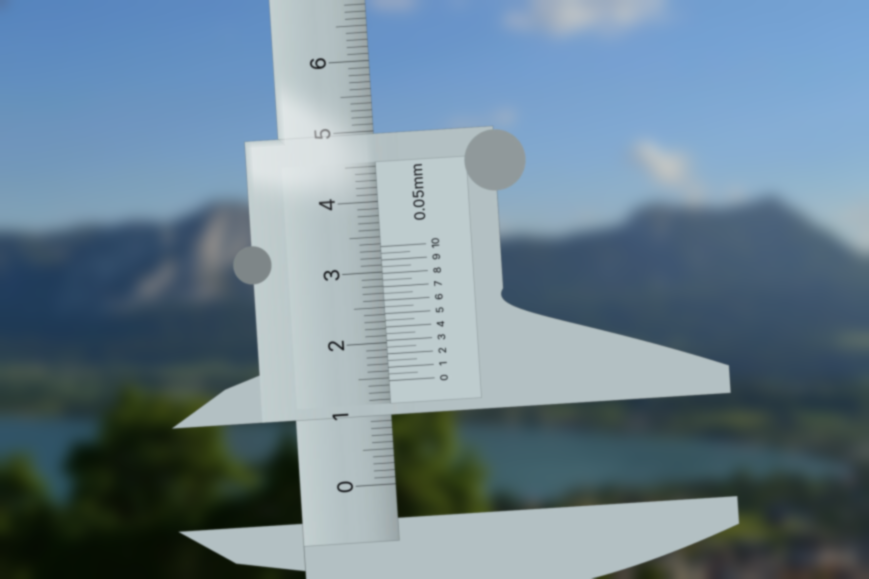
14.6 mm
